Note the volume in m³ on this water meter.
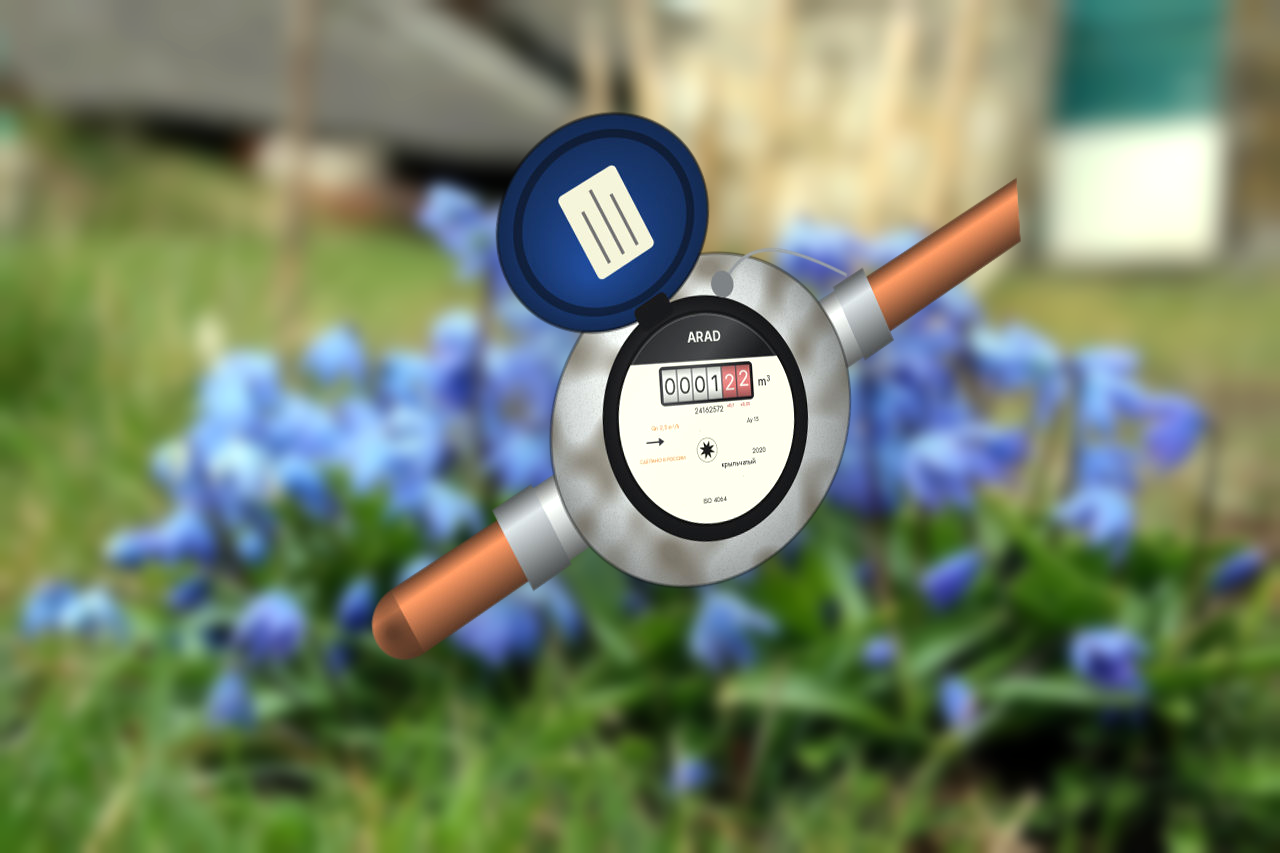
1.22 m³
